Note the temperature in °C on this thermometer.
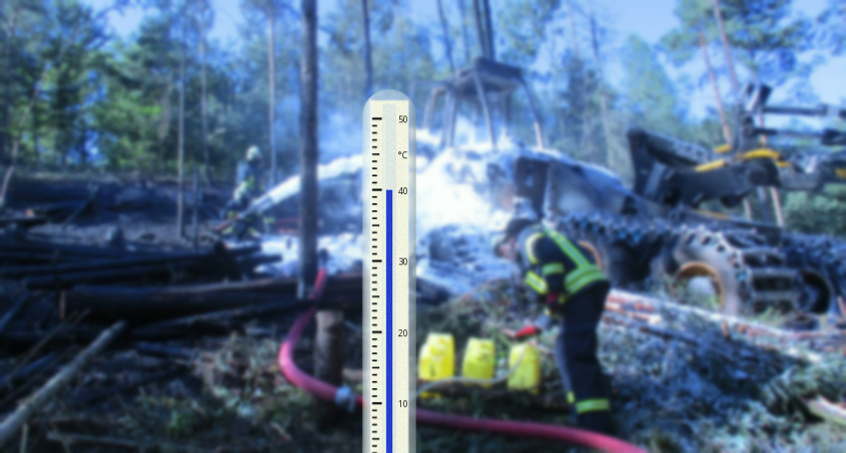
40 °C
